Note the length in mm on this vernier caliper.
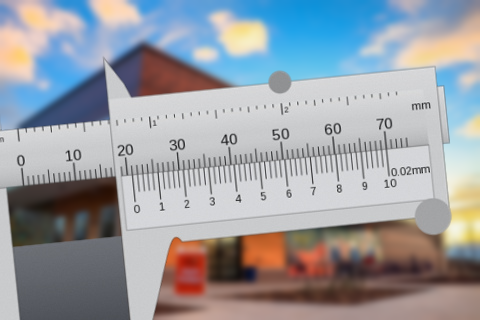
21.0 mm
